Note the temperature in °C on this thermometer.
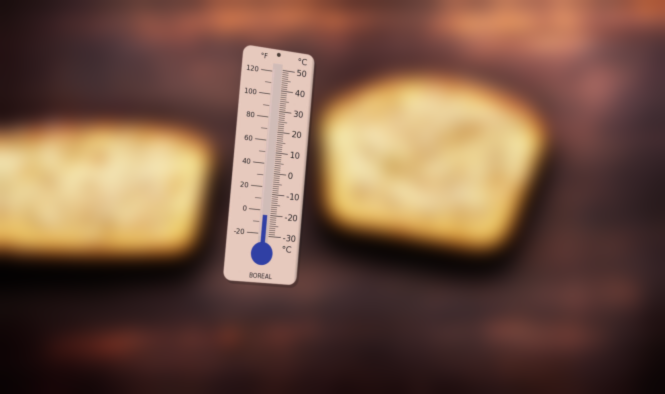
-20 °C
